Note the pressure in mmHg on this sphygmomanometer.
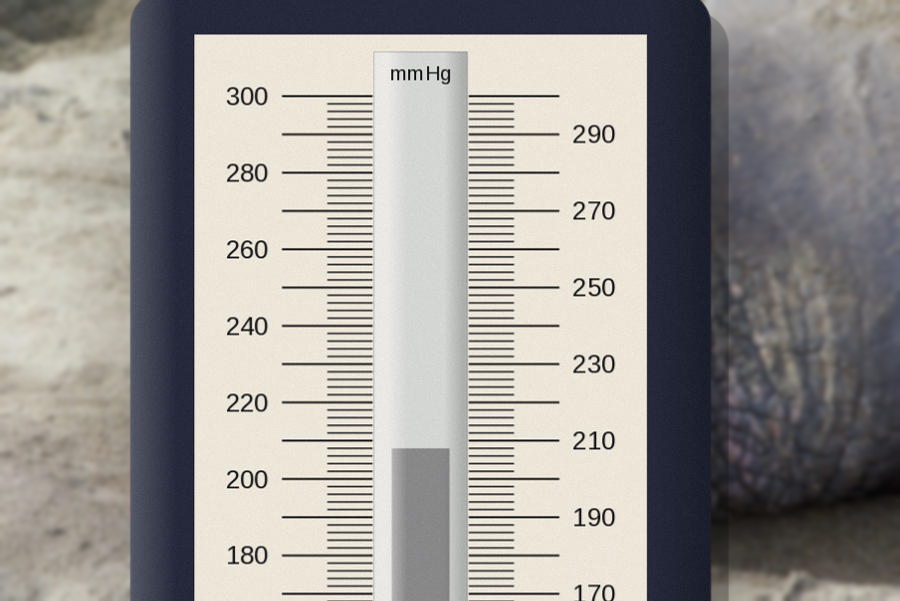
208 mmHg
